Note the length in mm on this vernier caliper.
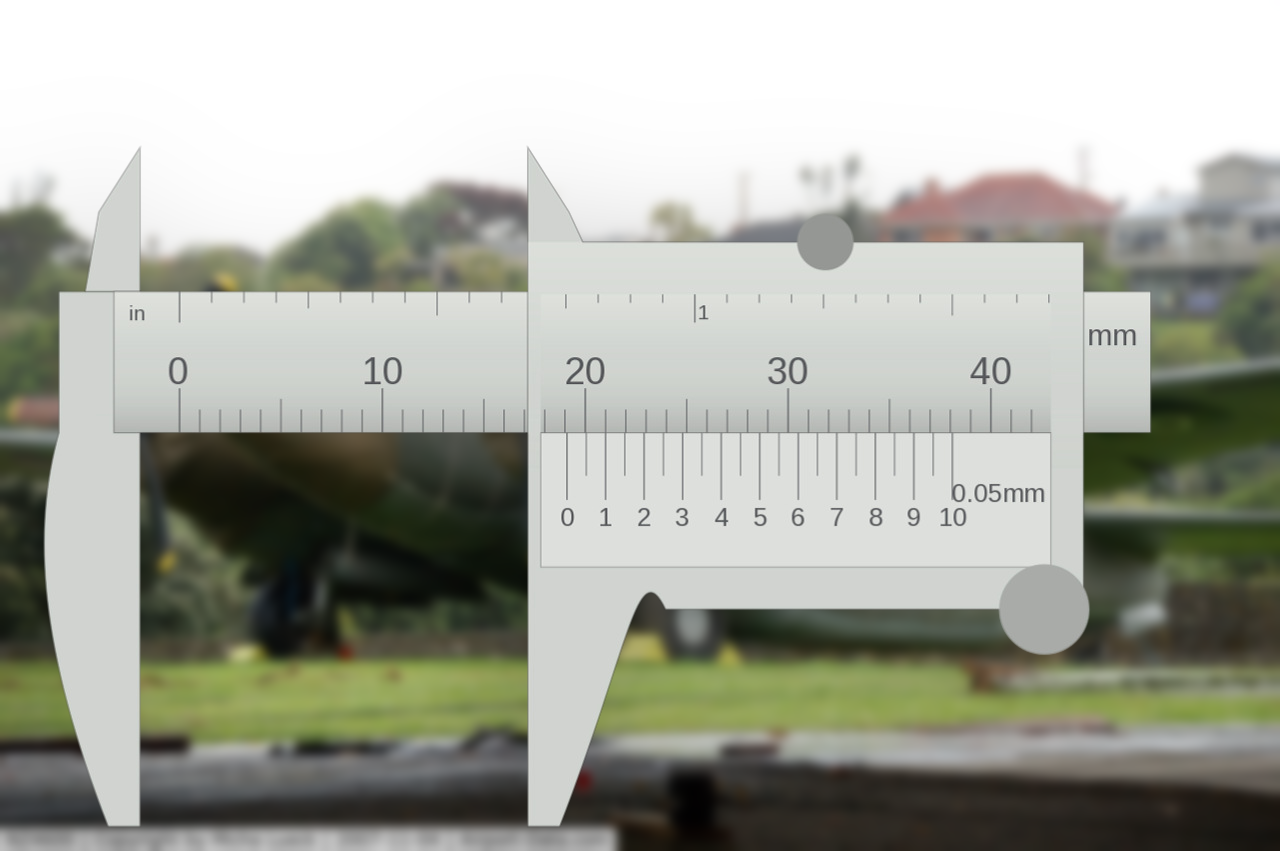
19.1 mm
